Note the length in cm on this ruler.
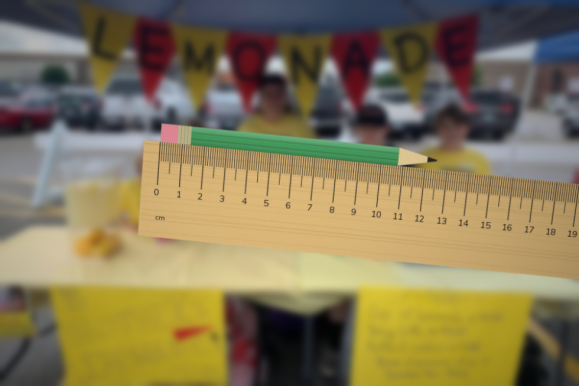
12.5 cm
